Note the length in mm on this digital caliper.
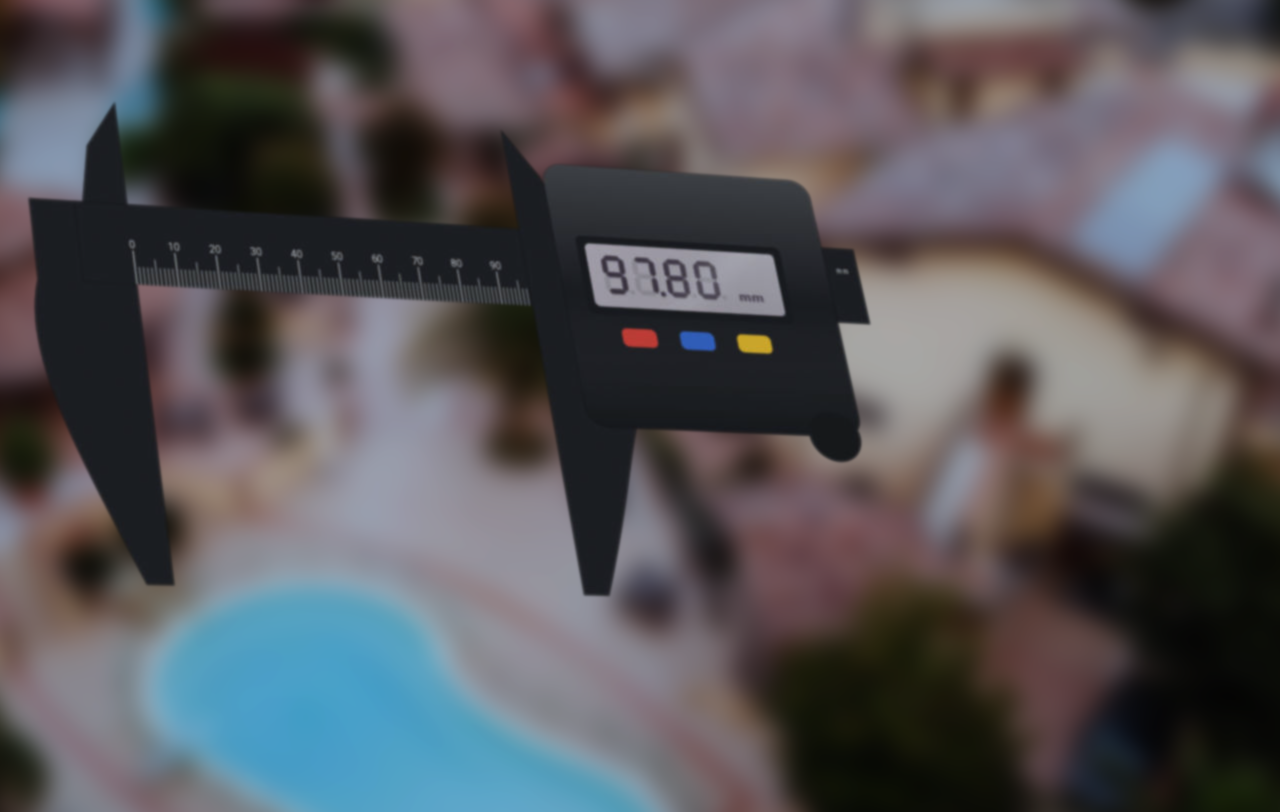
97.80 mm
